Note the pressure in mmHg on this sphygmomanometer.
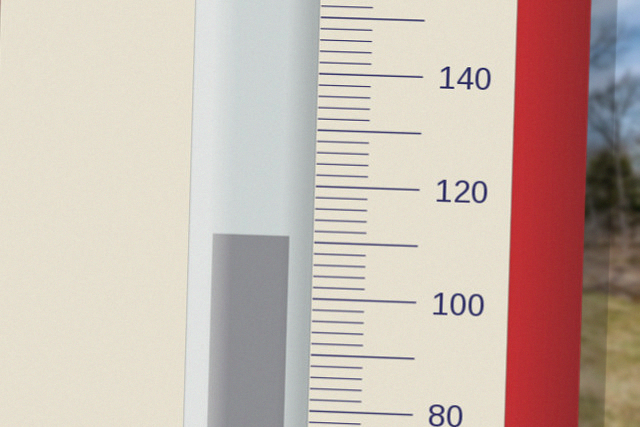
111 mmHg
